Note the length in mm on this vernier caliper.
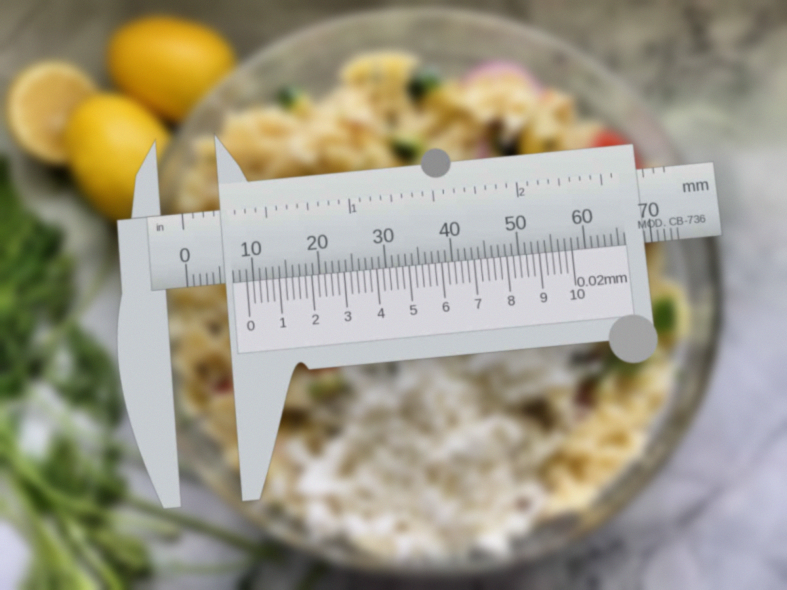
9.0 mm
